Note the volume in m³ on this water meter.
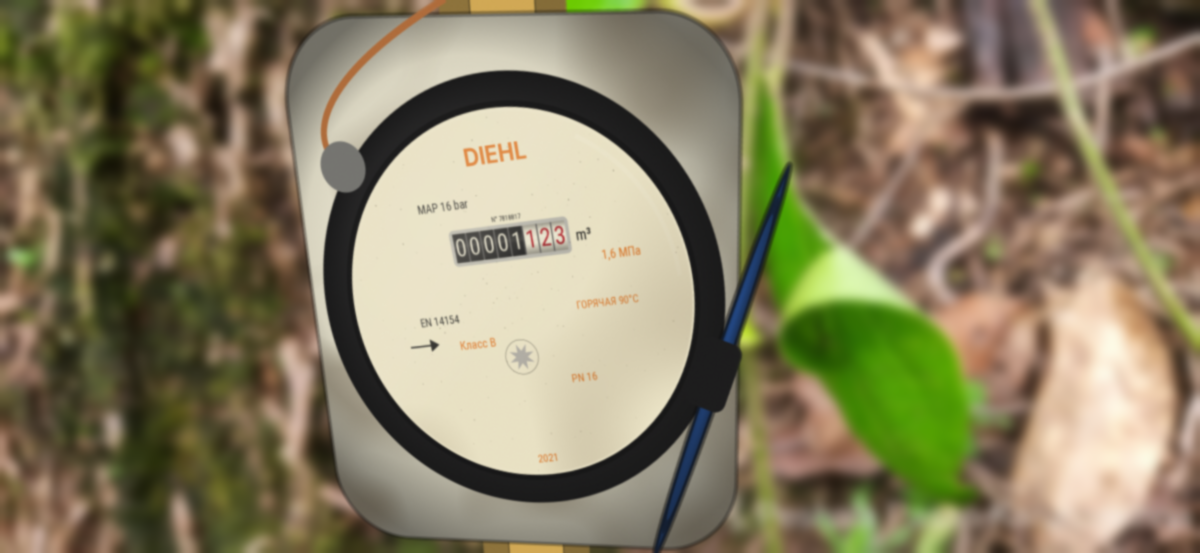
1.123 m³
